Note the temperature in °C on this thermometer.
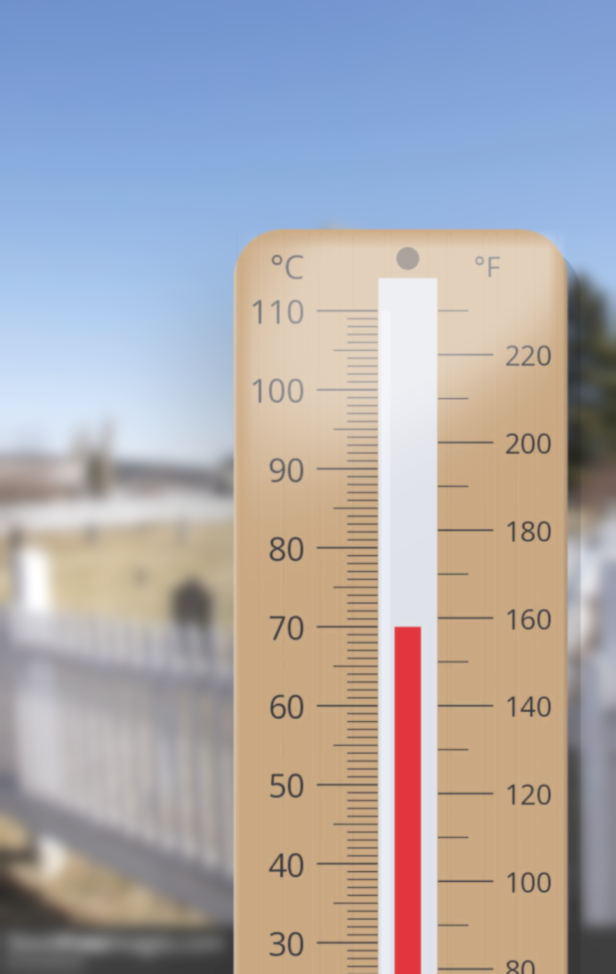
70 °C
